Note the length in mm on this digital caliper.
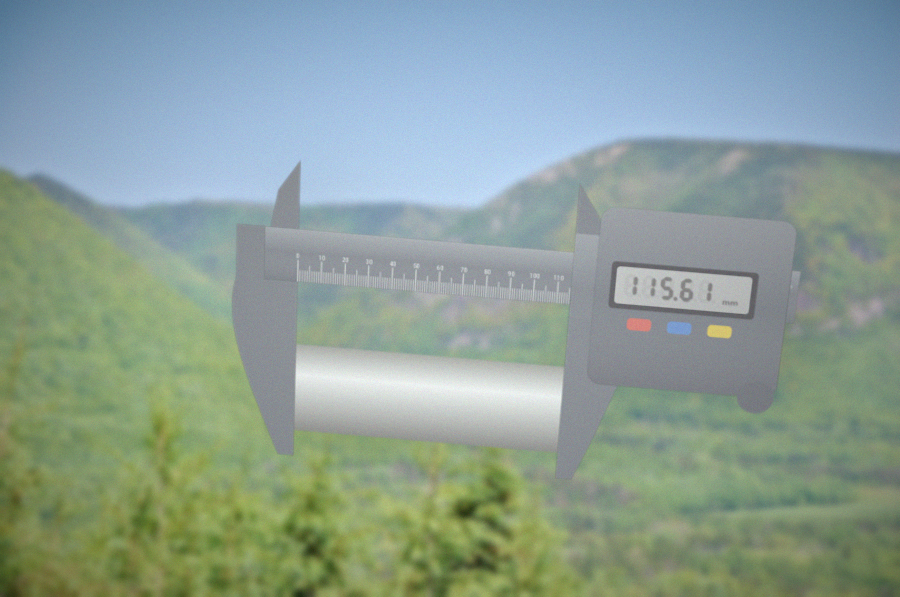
115.61 mm
